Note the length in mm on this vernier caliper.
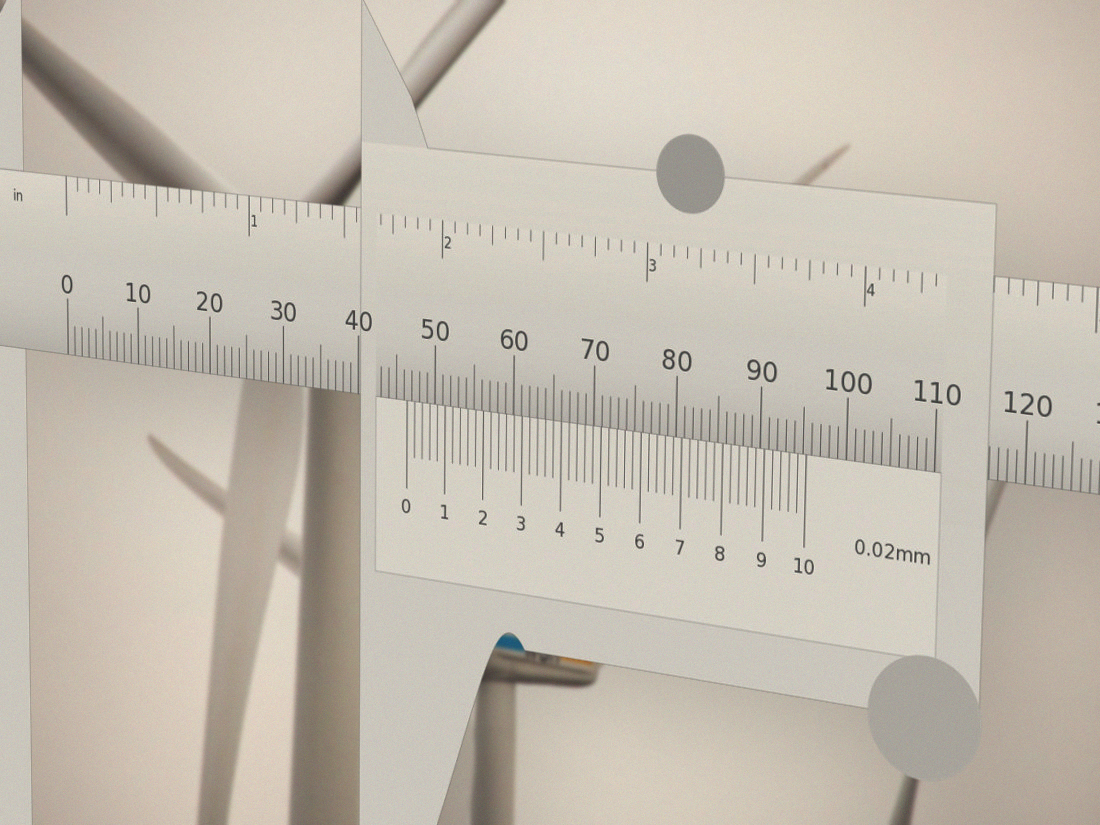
46.4 mm
